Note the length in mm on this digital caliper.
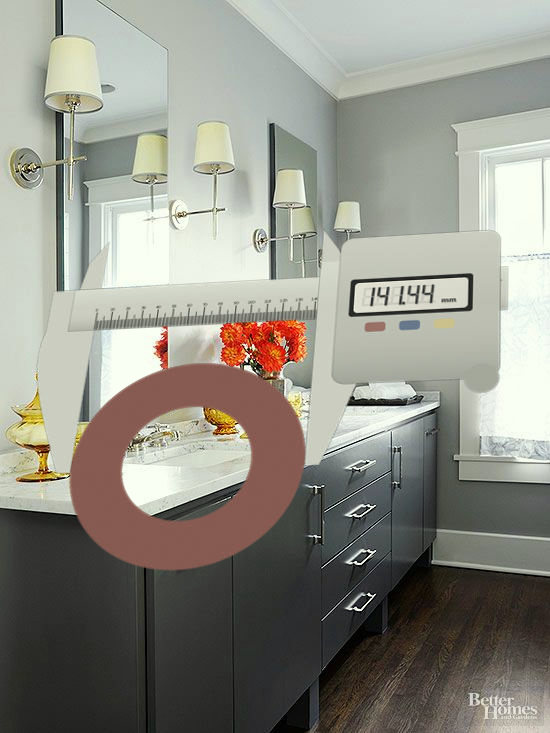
141.44 mm
